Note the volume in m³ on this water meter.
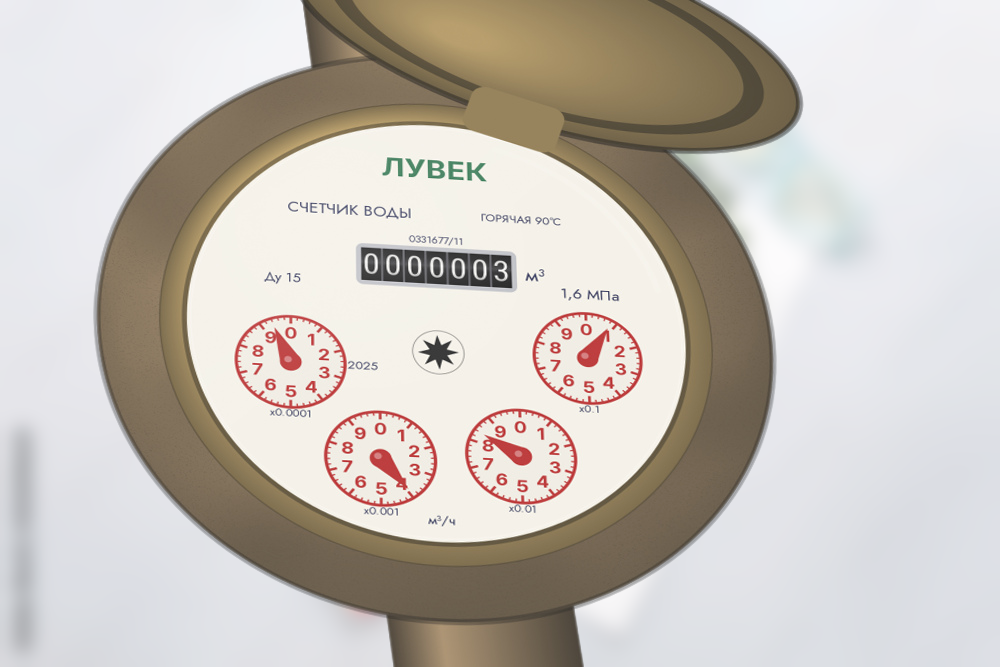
3.0839 m³
